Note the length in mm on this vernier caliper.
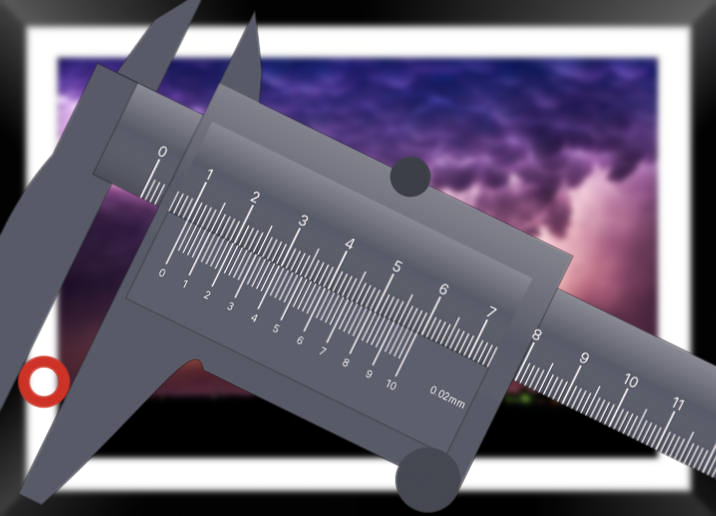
10.0 mm
